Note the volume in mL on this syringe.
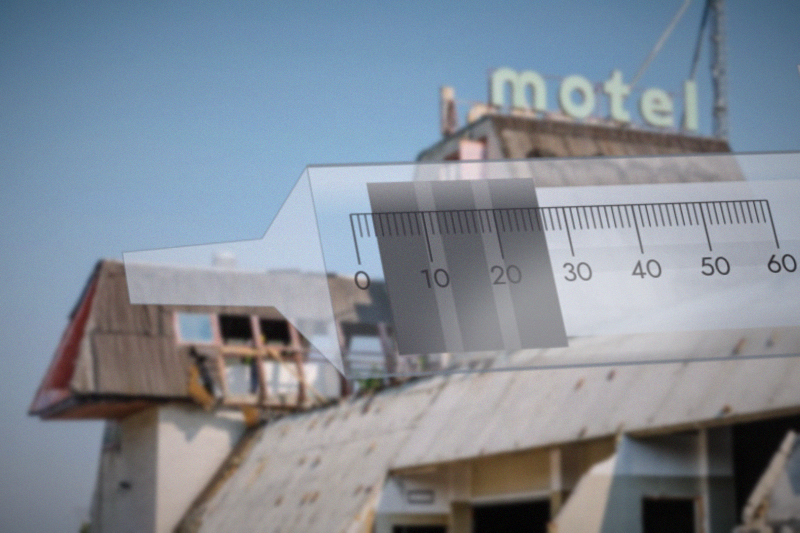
3 mL
